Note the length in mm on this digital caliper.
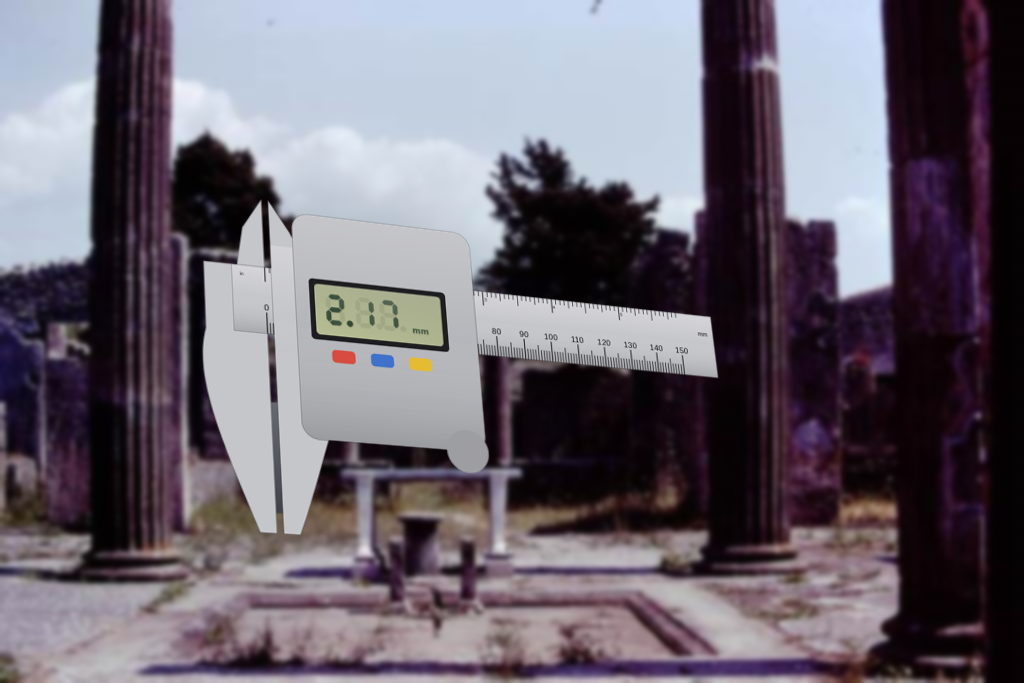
2.17 mm
